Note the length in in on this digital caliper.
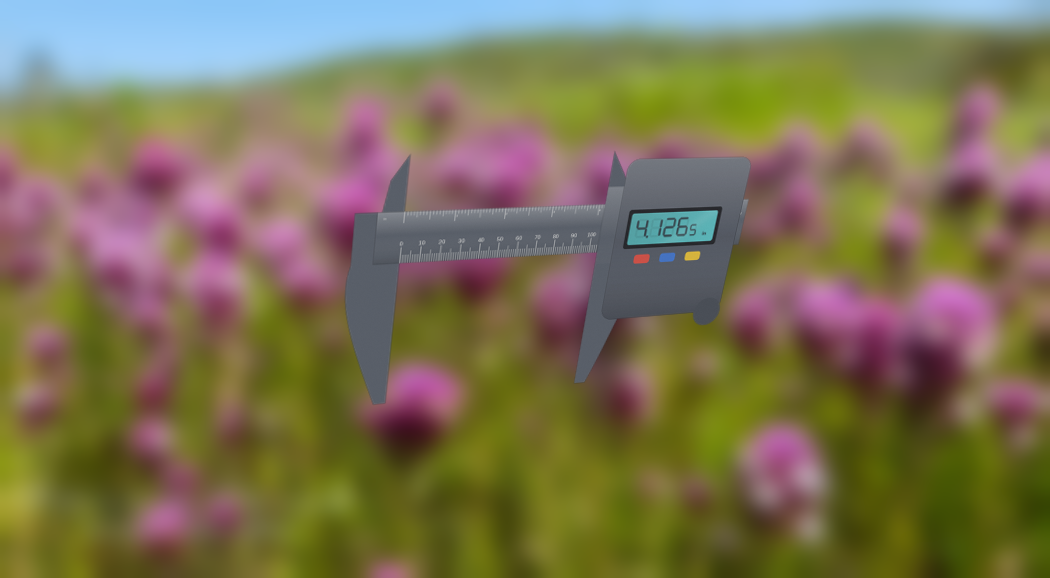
4.1265 in
